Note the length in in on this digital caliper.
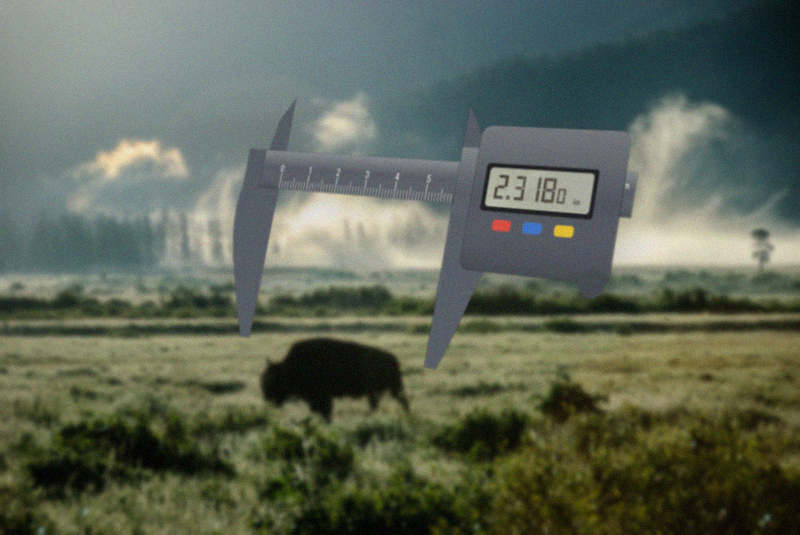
2.3180 in
